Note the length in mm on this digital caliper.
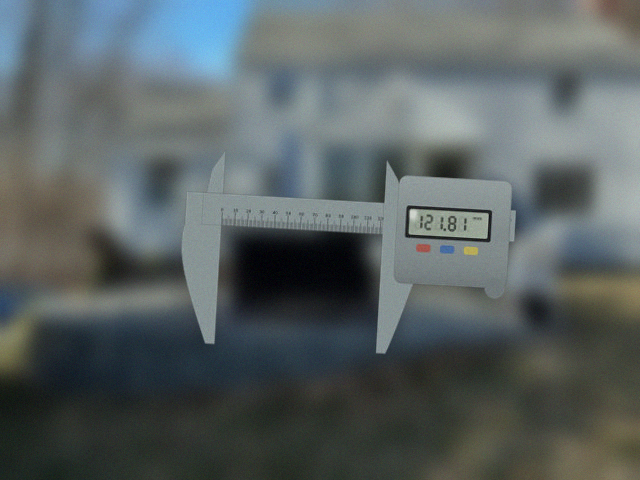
121.81 mm
